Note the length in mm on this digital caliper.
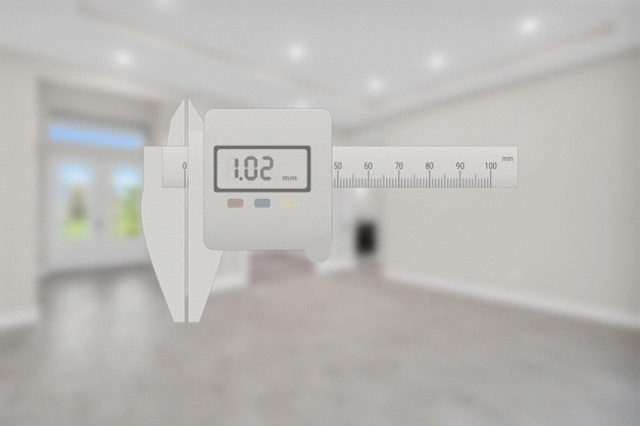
1.02 mm
